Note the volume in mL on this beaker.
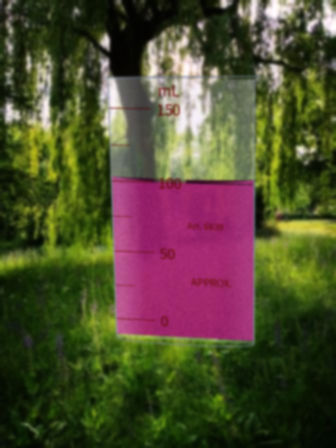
100 mL
